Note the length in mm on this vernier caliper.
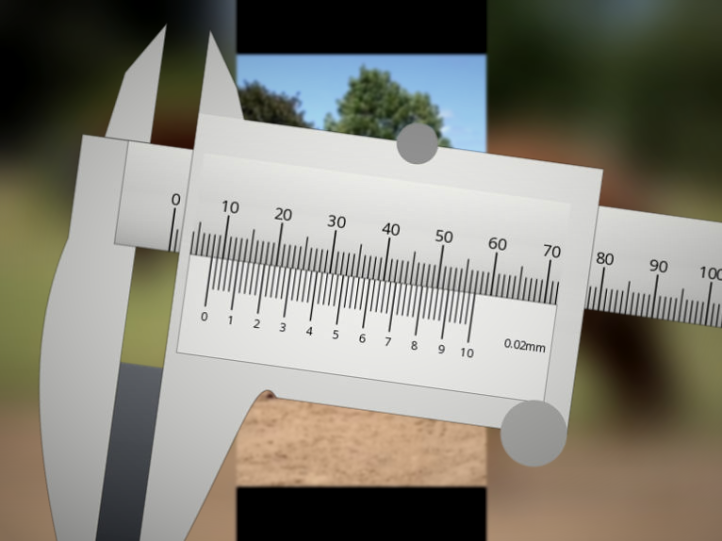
8.0 mm
